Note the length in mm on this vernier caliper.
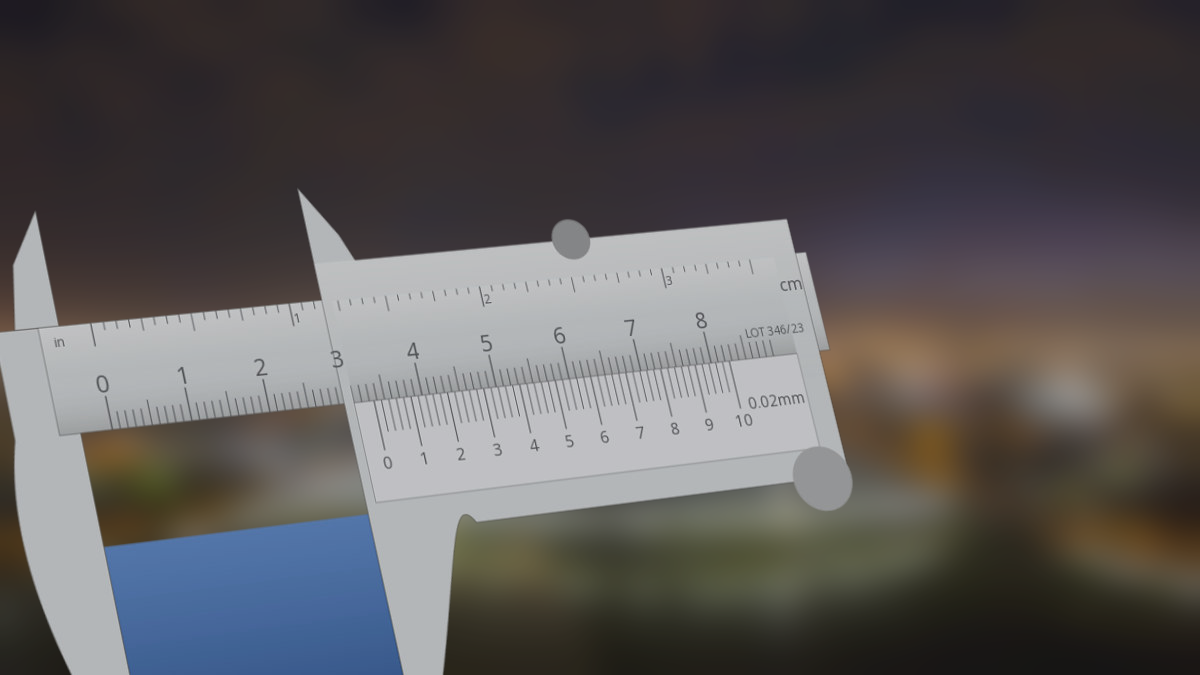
33.6 mm
